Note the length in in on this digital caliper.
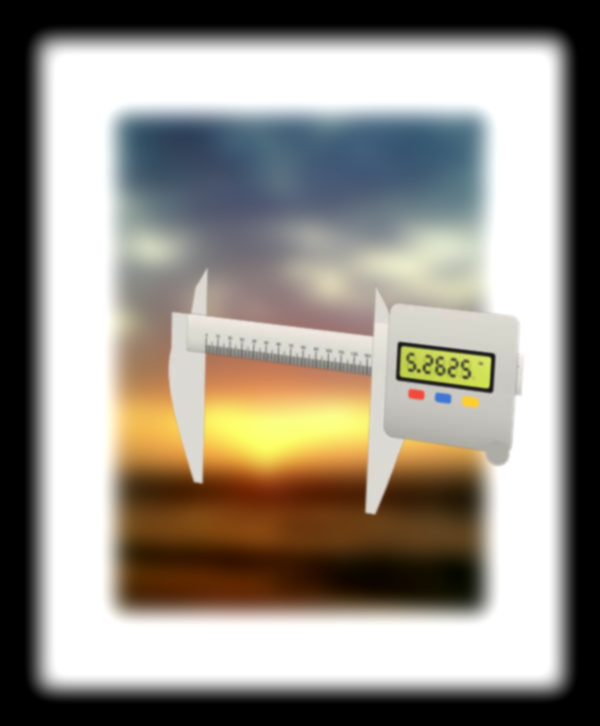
5.2625 in
